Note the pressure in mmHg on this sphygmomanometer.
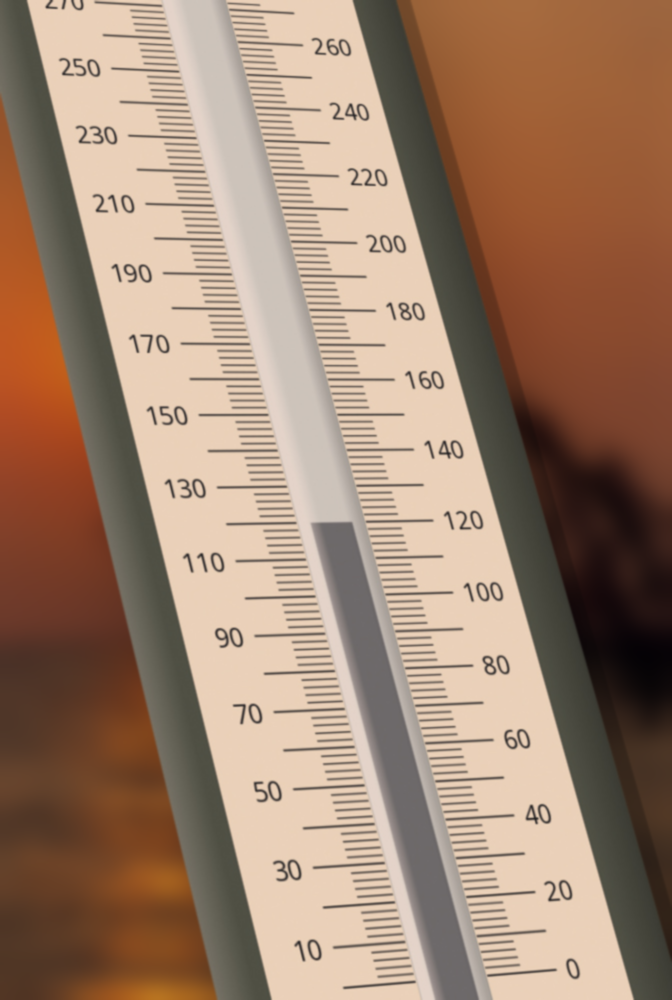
120 mmHg
